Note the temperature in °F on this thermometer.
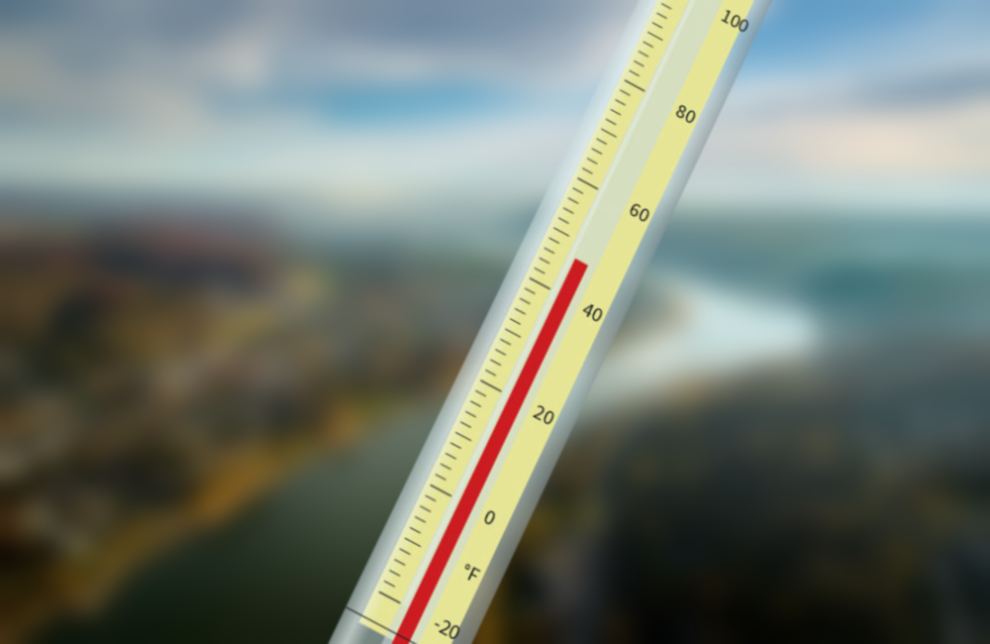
47 °F
